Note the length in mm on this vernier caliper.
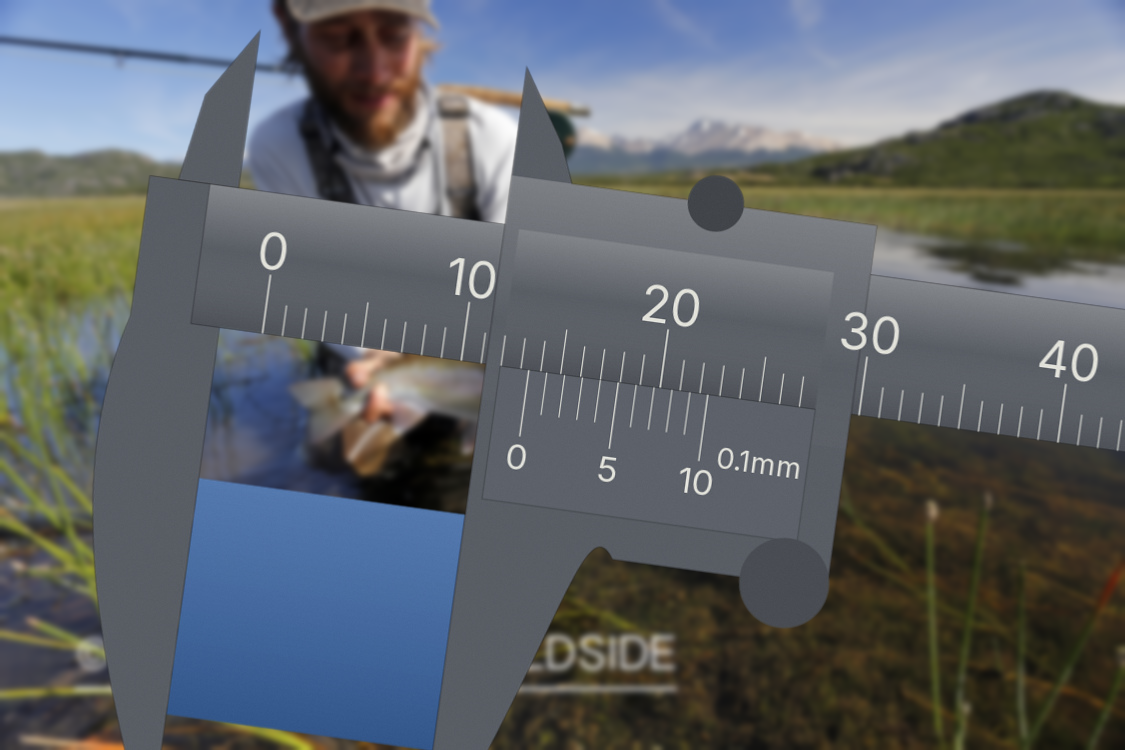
13.4 mm
